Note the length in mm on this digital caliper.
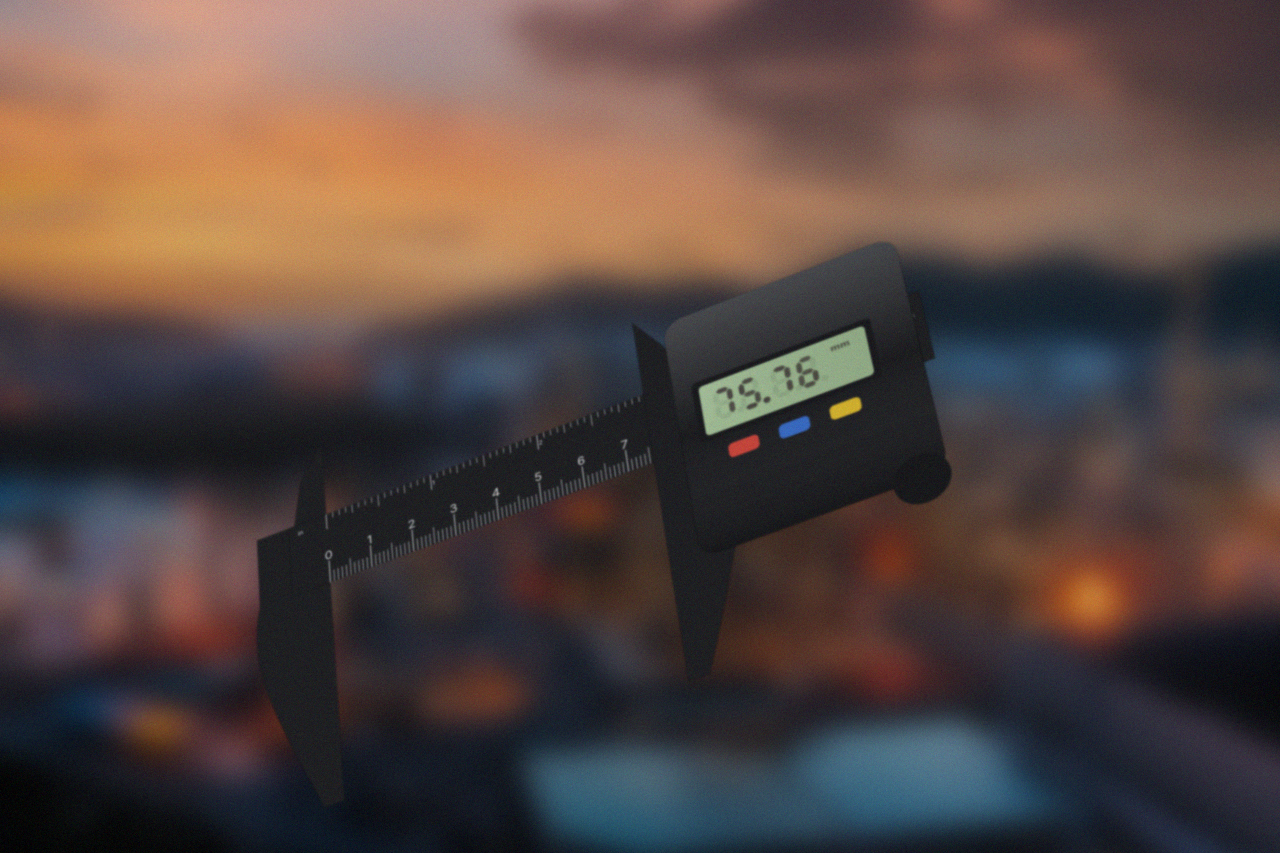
75.76 mm
